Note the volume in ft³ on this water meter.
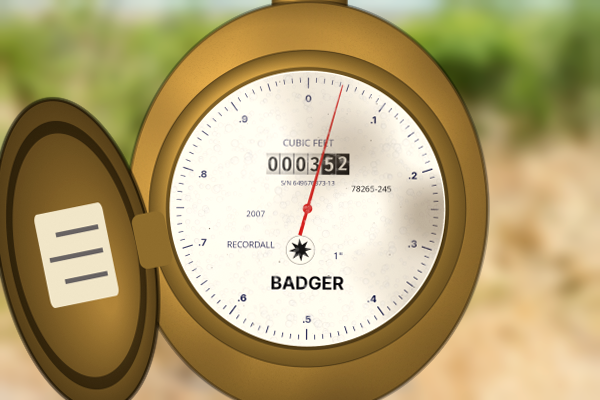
352.04 ft³
